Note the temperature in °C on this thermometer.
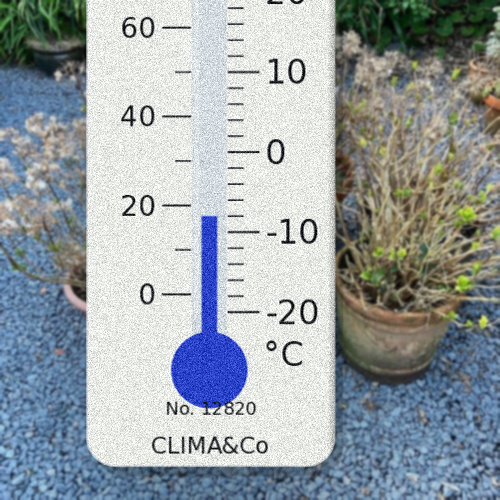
-8 °C
